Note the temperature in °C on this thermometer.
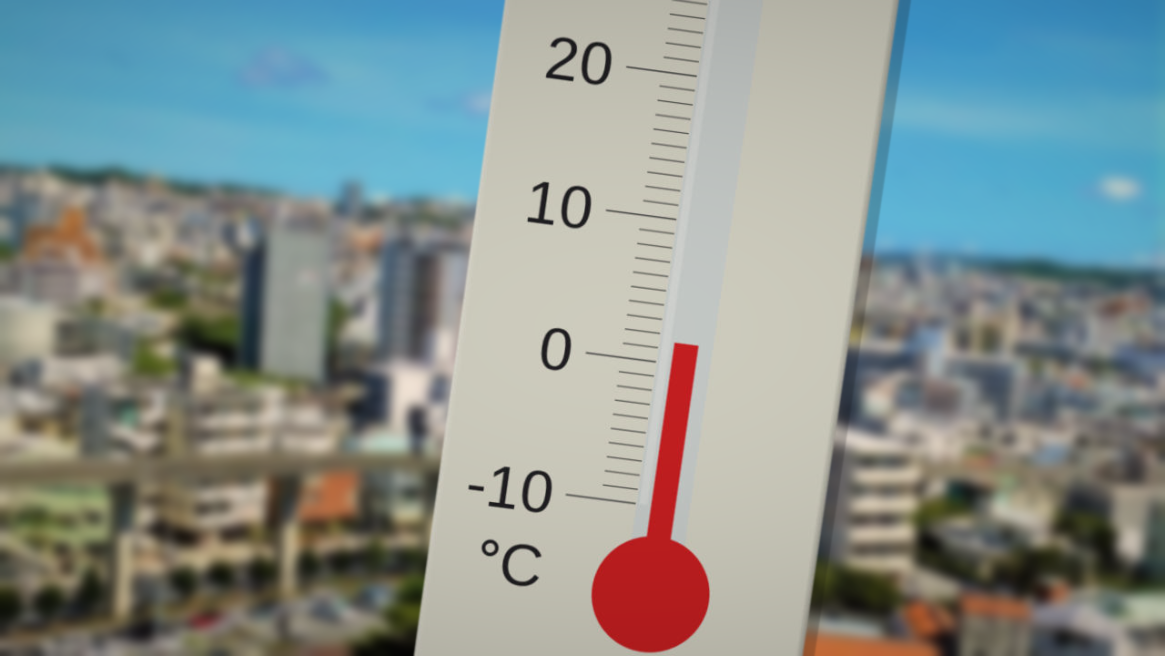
1.5 °C
